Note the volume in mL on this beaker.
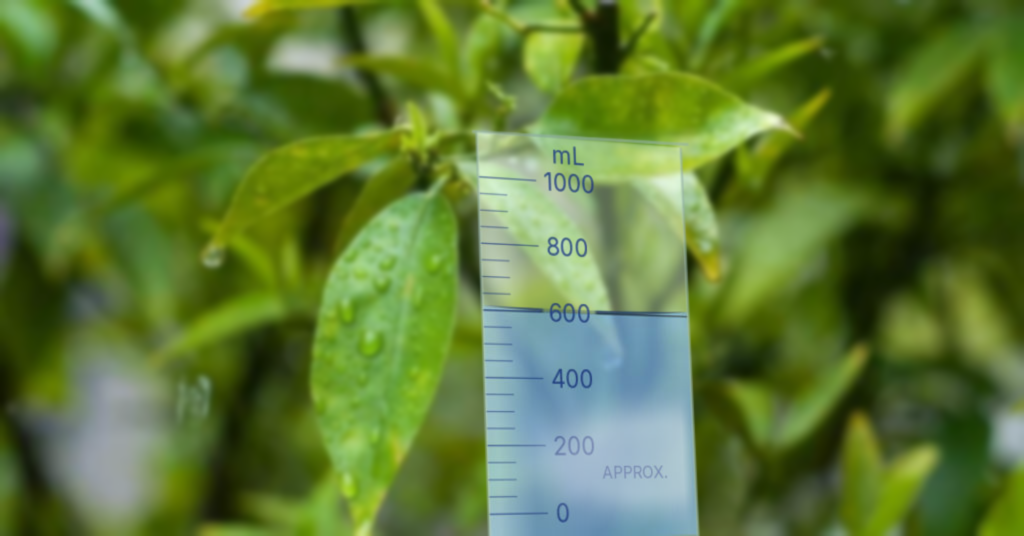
600 mL
